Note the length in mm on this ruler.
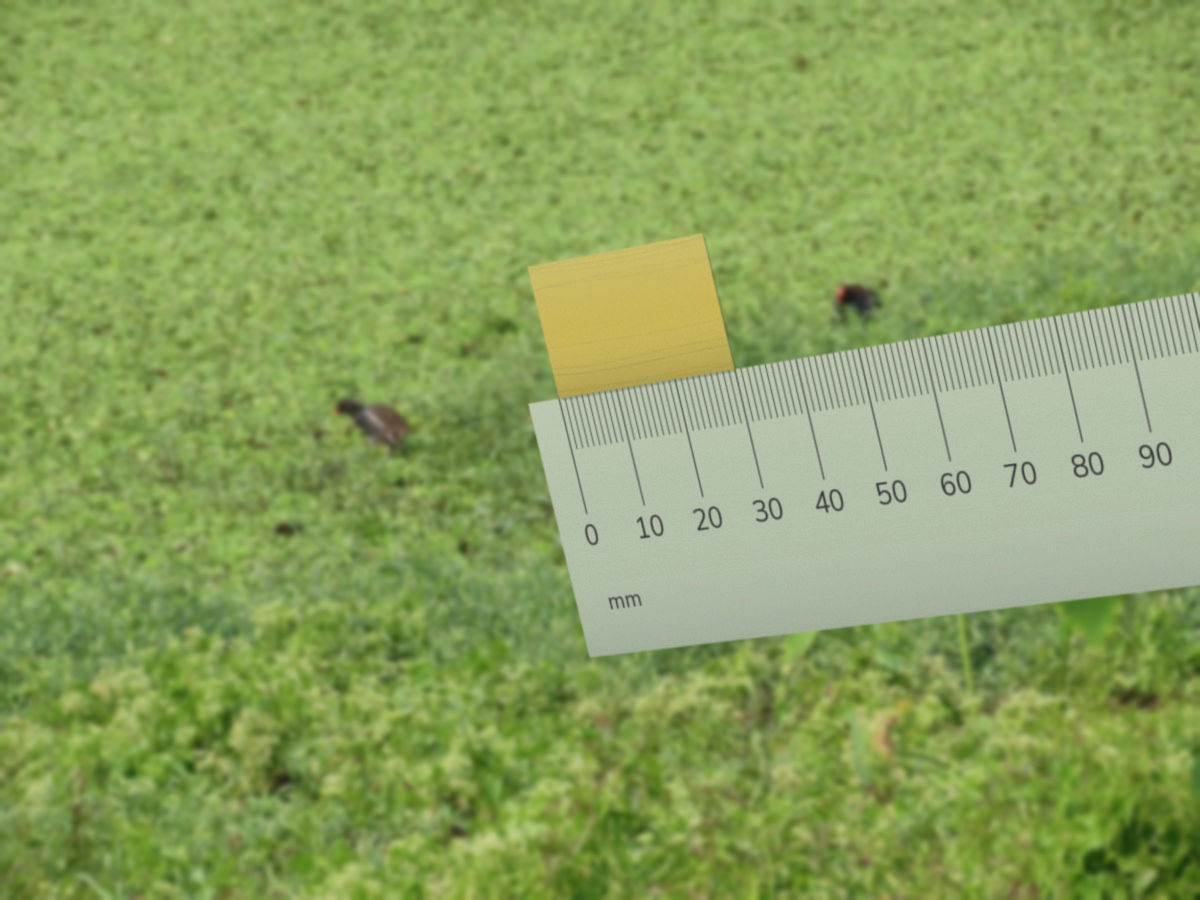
30 mm
